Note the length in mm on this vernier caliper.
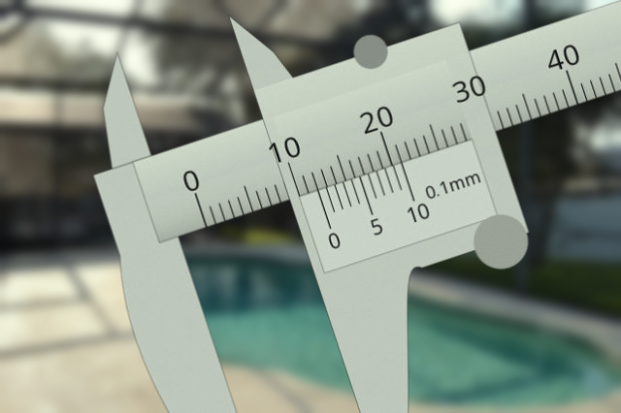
12.0 mm
